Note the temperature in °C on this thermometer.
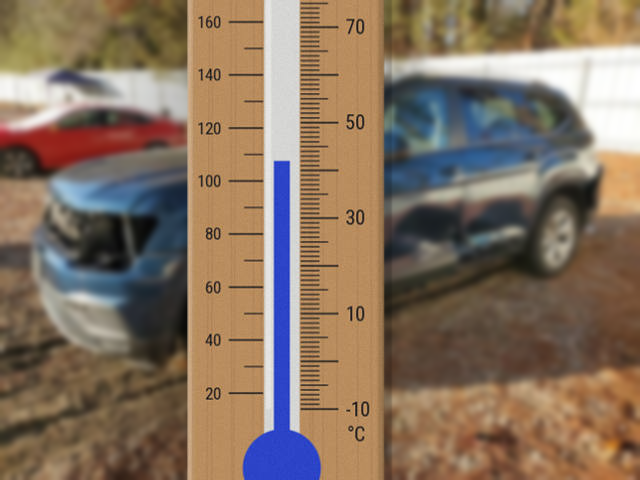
42 °C
